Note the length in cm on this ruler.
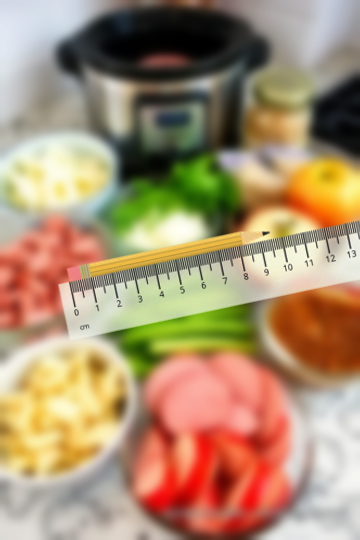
9.5 cm
